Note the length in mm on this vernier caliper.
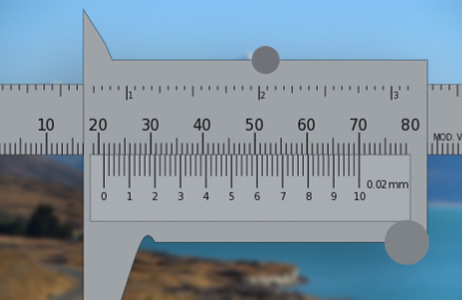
21.0 mm
